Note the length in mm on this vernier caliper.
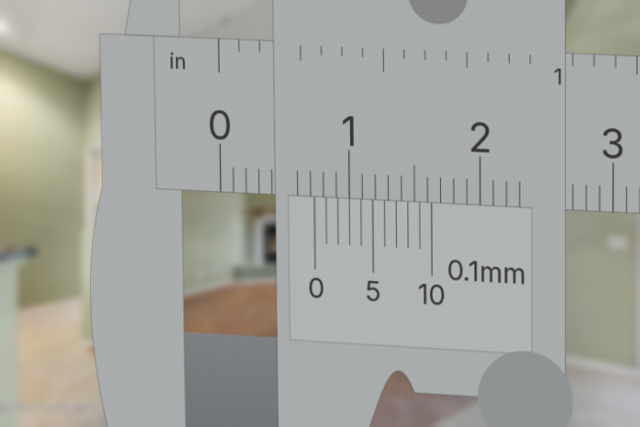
7.3 mm
